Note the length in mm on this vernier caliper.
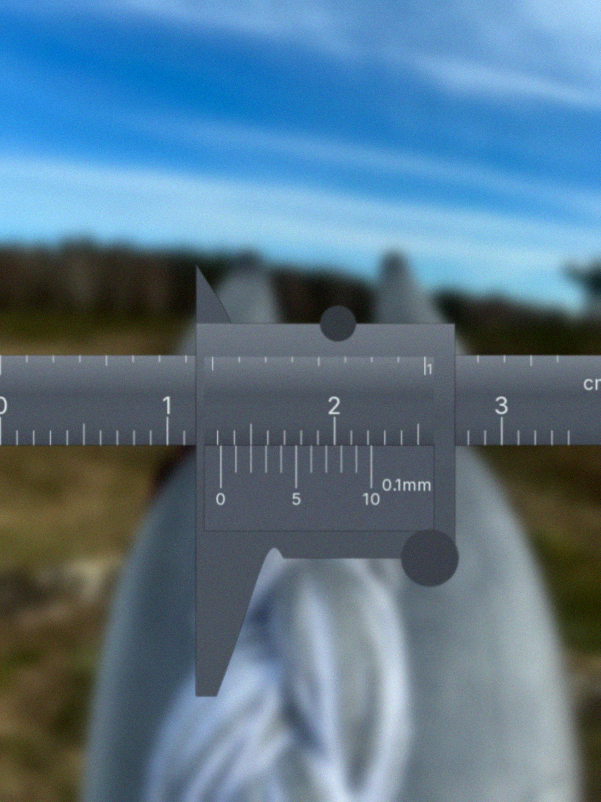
13.2 mm
